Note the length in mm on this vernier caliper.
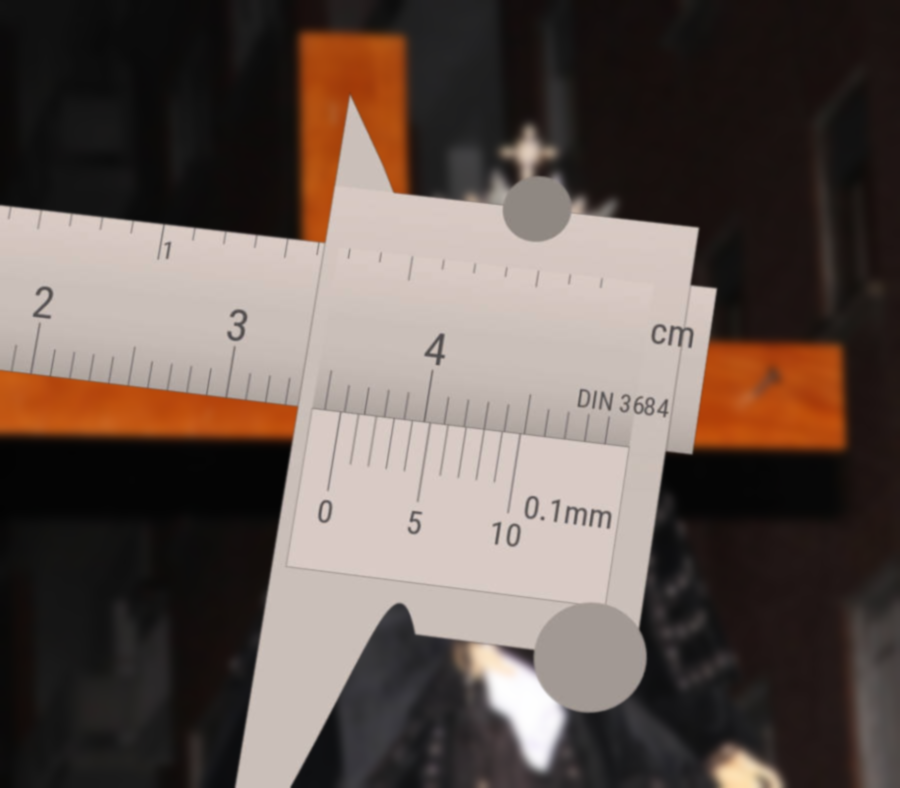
35.8 mm
